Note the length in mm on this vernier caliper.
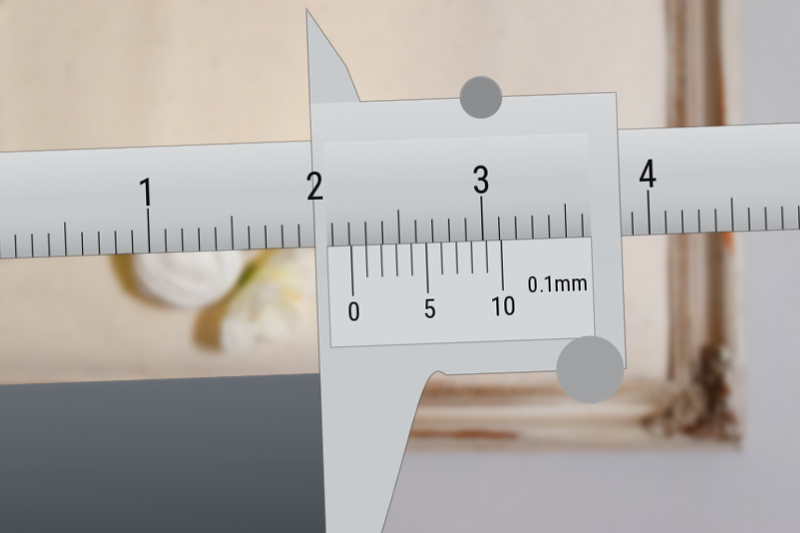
22.1 mm
